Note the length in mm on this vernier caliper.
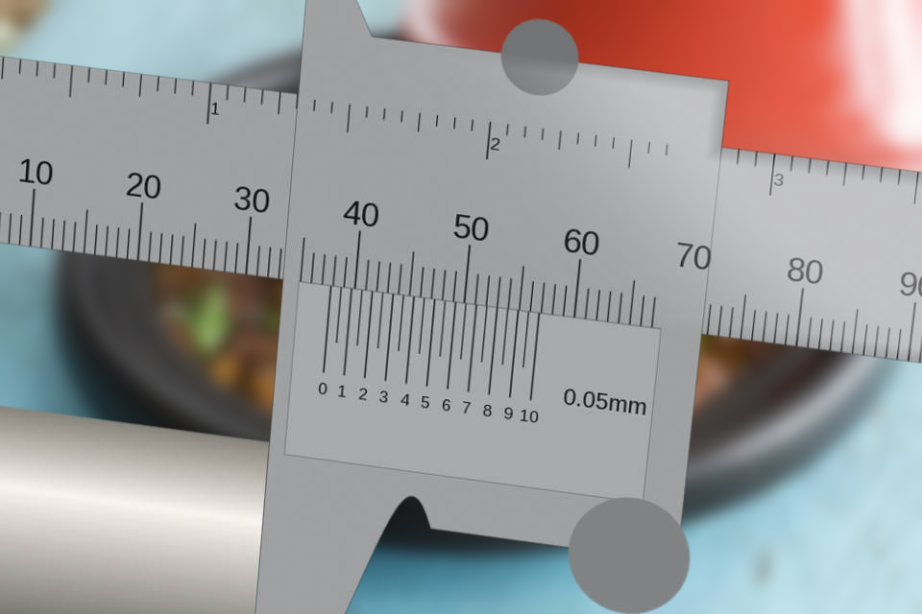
37.8 mm
